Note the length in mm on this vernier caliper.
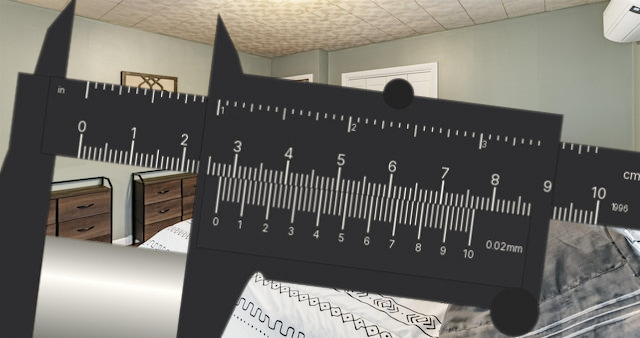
27.5 mm
